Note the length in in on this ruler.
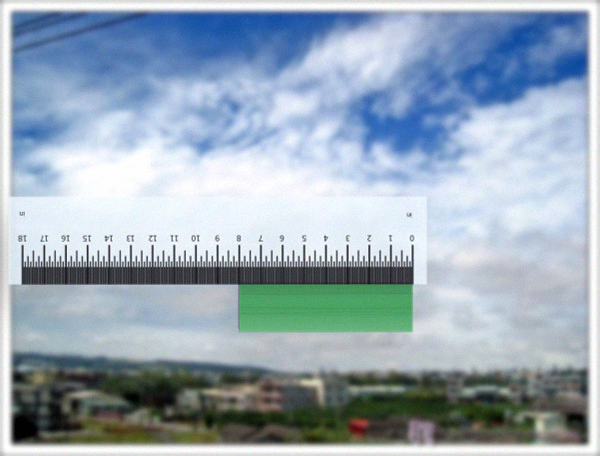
8 in
